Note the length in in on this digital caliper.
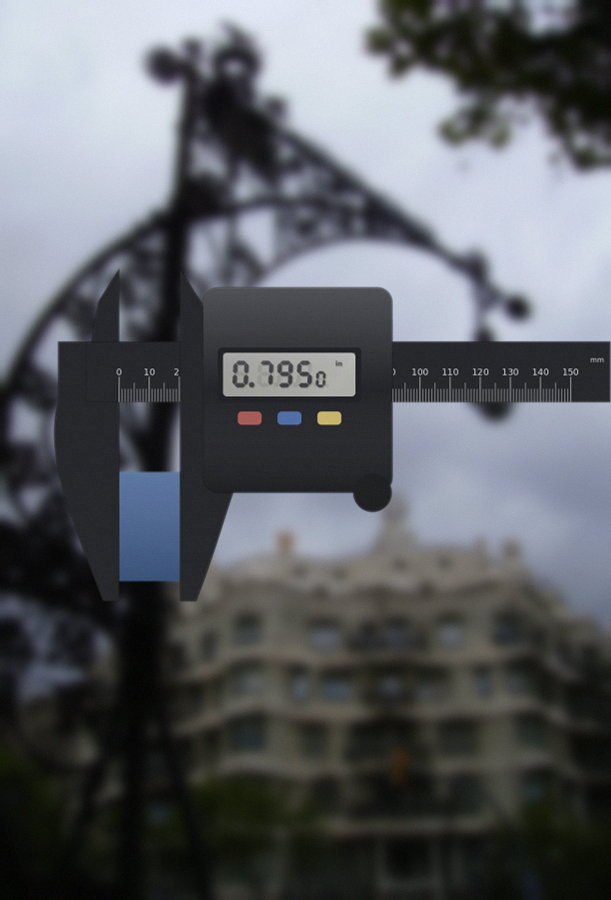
0.7950 in
